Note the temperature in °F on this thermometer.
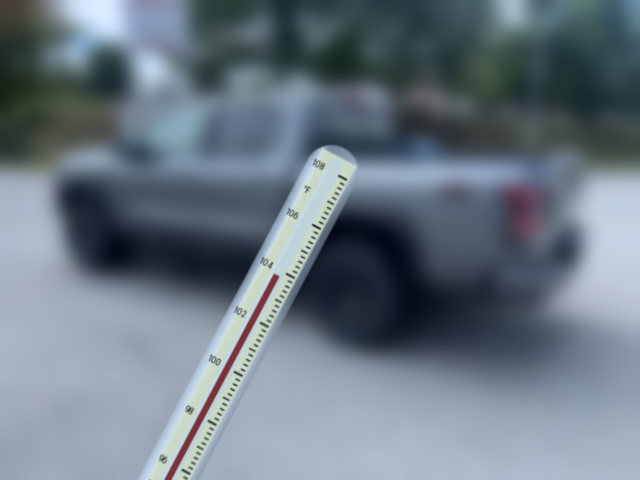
103.8 °F
